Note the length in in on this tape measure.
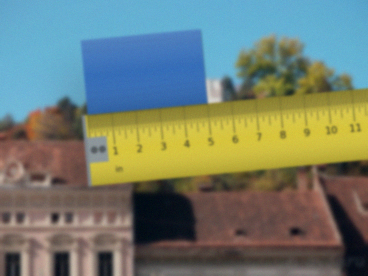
5 in
